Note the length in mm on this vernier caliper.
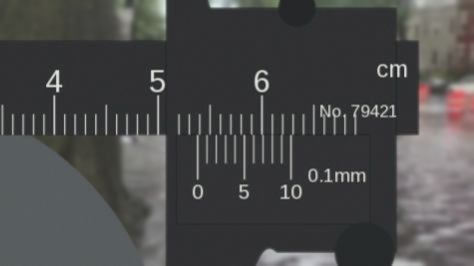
53.8 mm
